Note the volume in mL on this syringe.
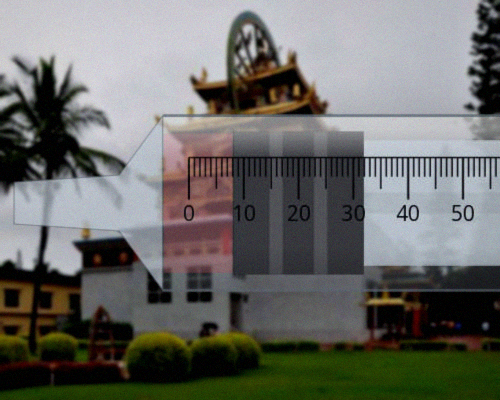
8 mL
